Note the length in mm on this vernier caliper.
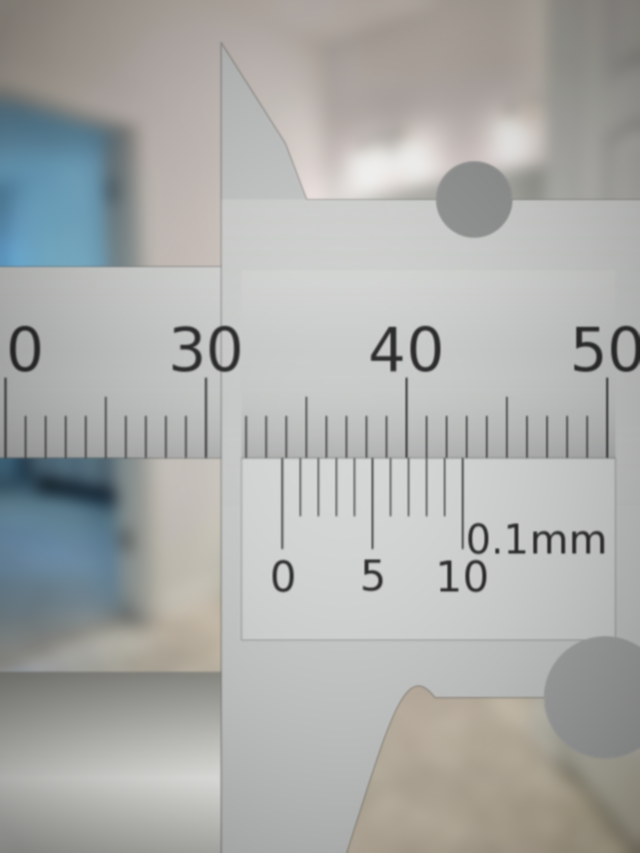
33.8 mm
